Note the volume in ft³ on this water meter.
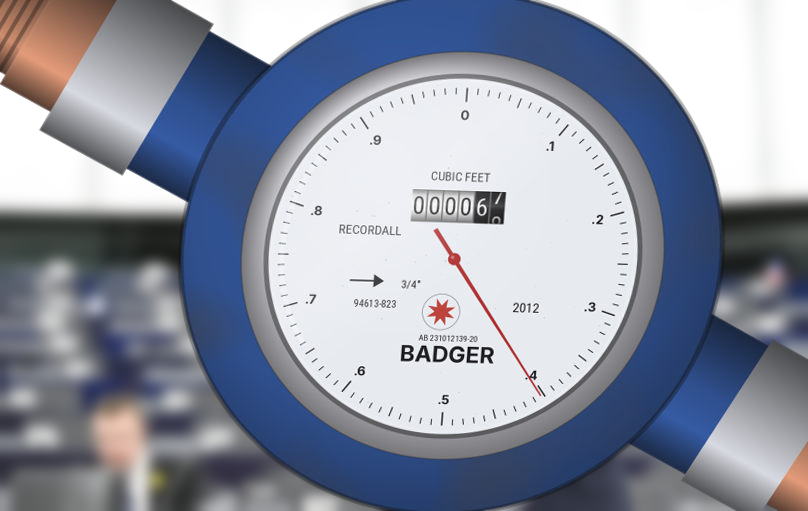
67.40 ft³
